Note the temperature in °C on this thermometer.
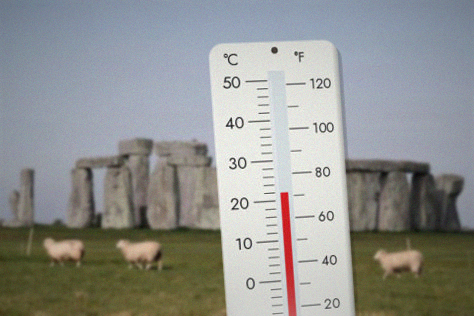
22 °C
